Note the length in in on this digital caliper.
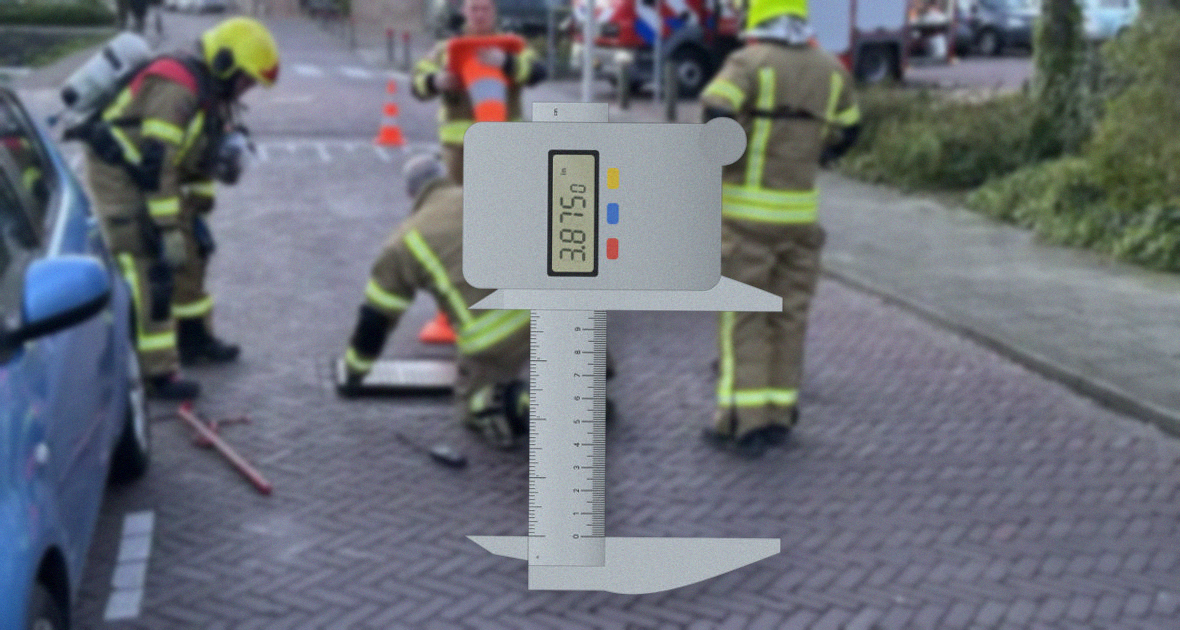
3.8750 in
